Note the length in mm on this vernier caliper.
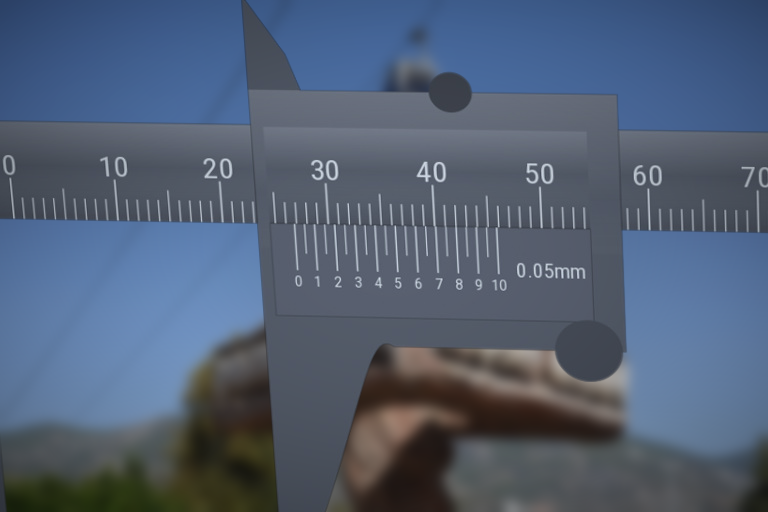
26.8 mm
